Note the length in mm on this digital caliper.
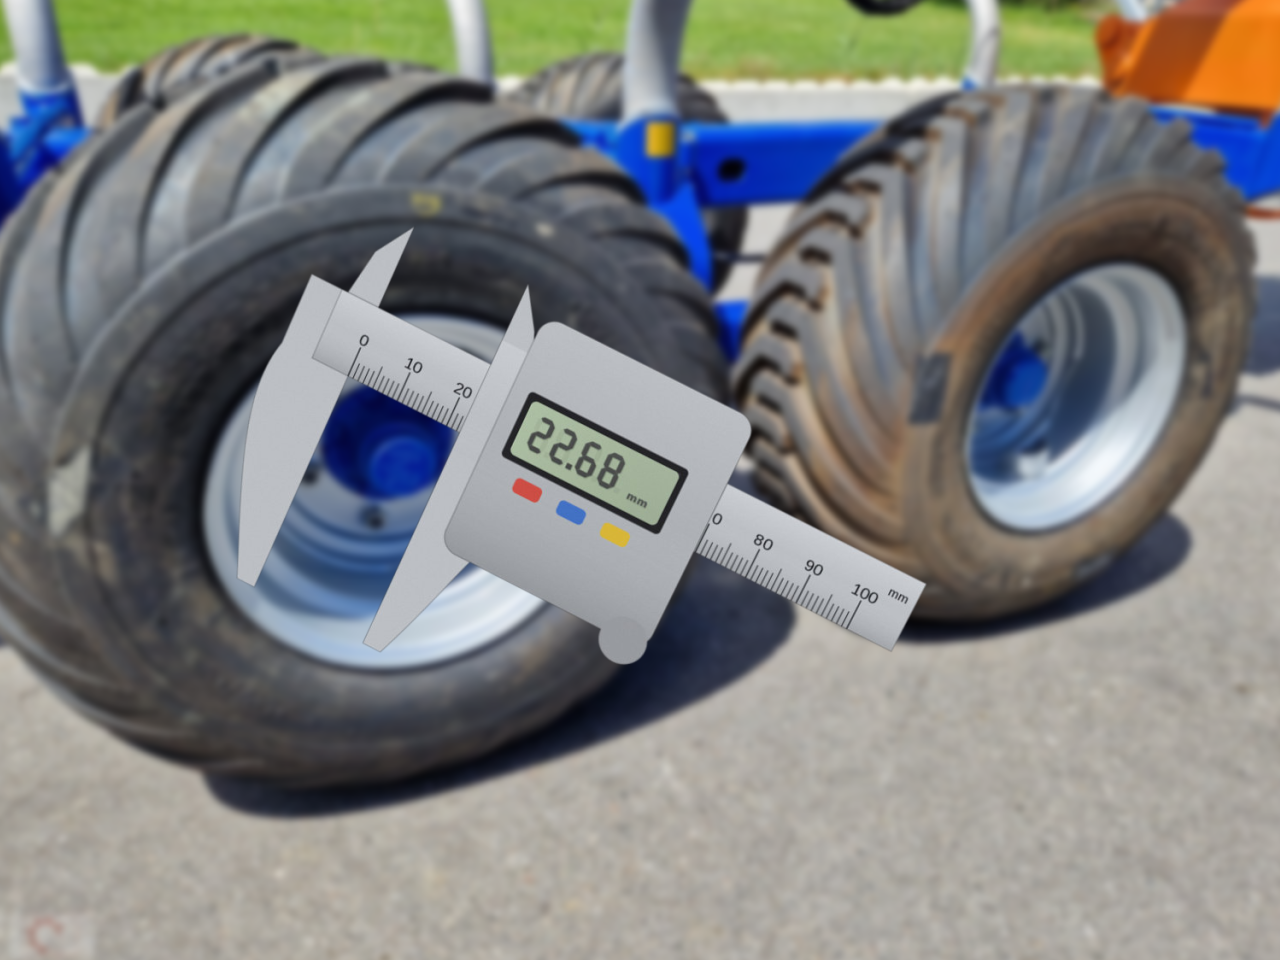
22.68 mm
